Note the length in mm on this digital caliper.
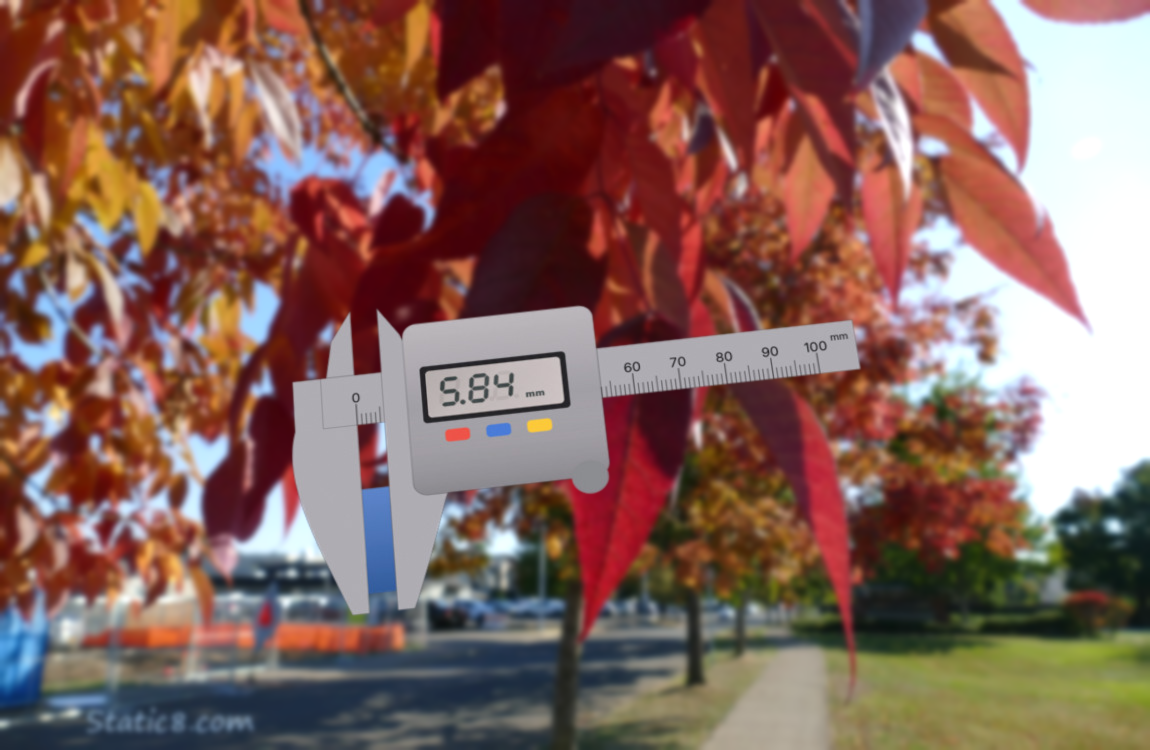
5.84 mm
